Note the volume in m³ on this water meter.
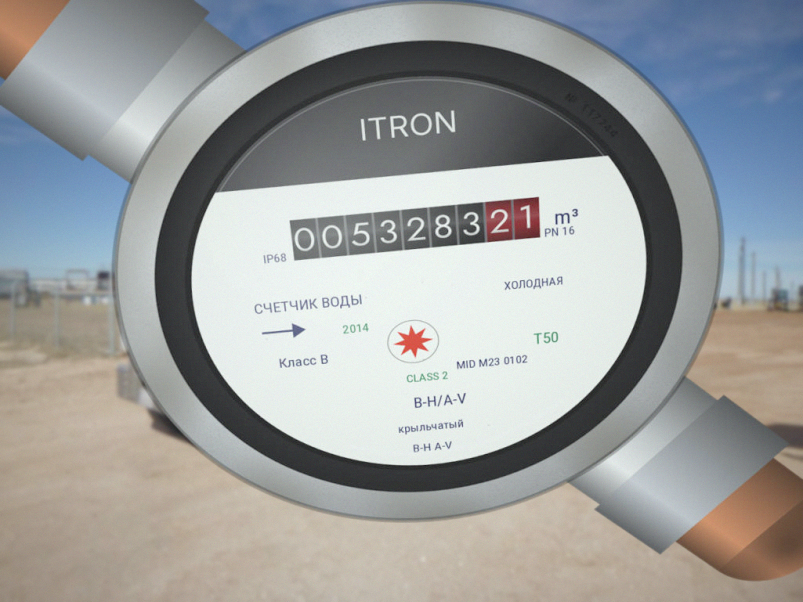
53283.21 m³
